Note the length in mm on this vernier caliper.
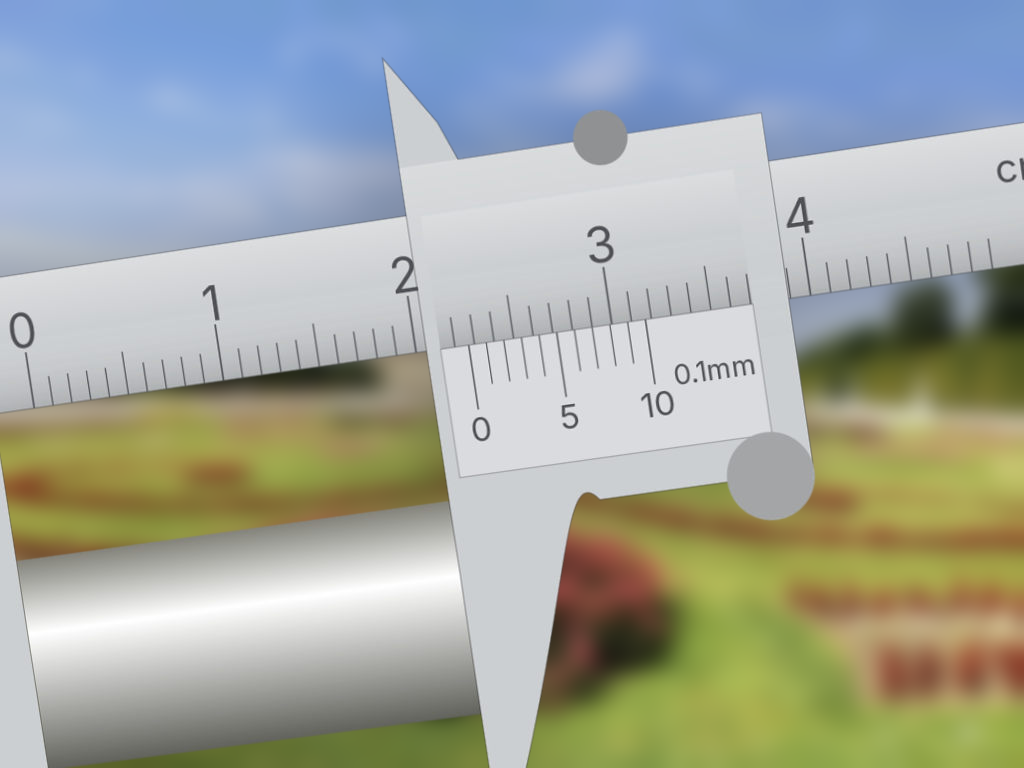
22.7 mm
